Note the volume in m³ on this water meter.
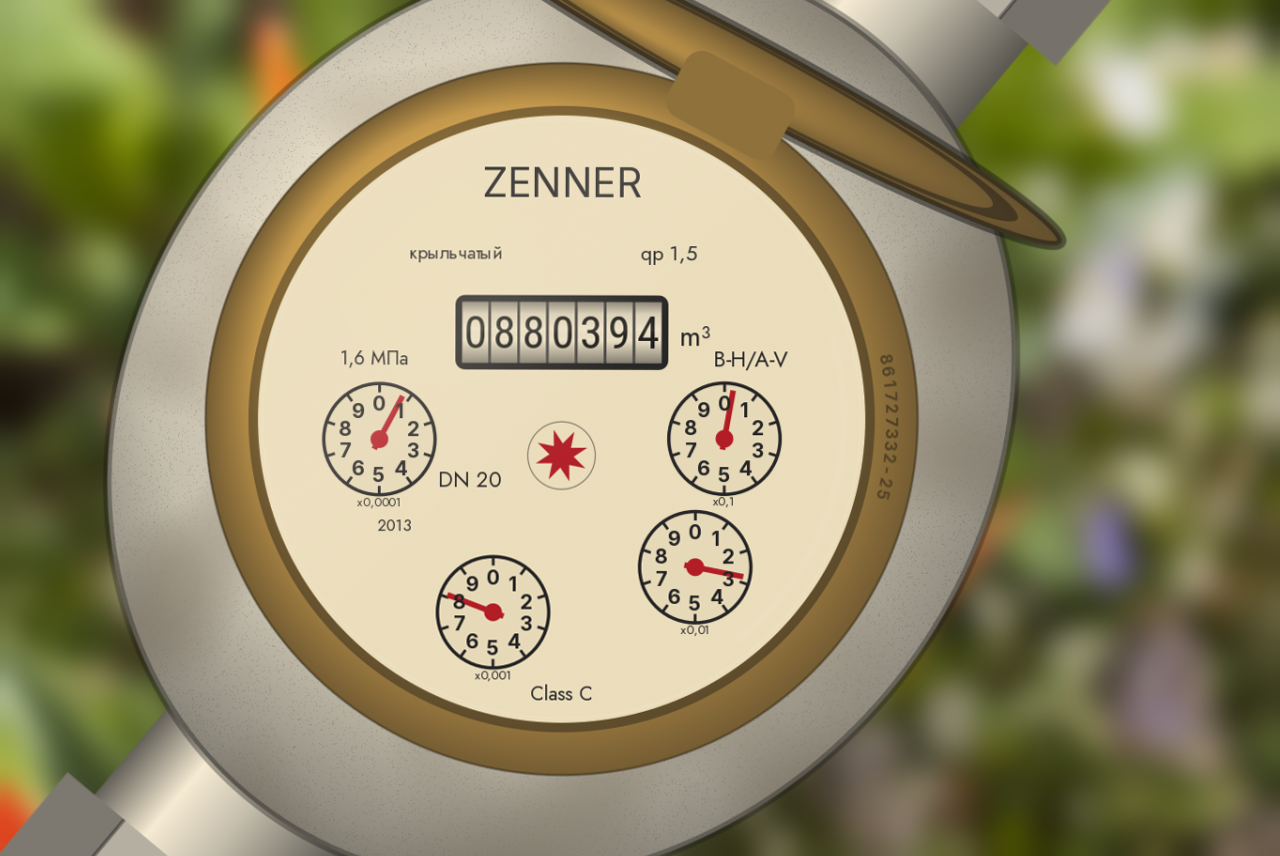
880394.0280 m³
